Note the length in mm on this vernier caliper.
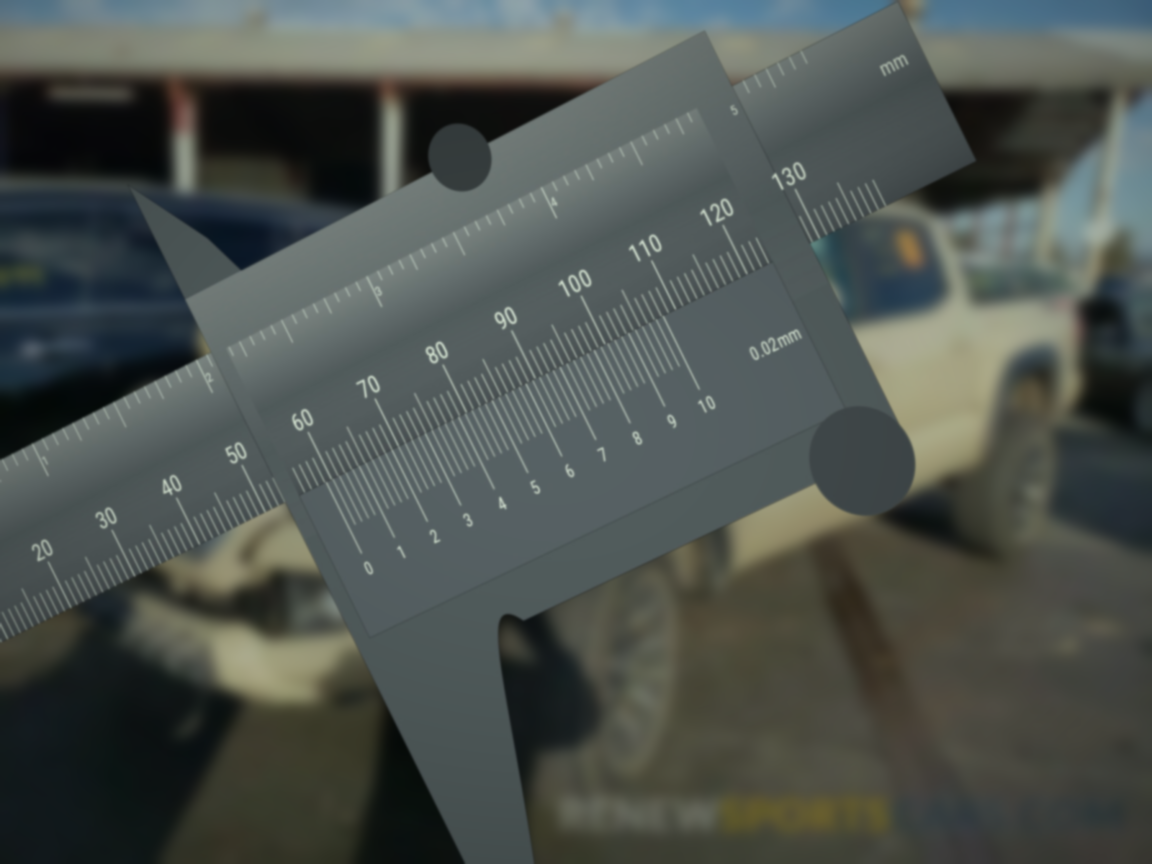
59.2 mm
